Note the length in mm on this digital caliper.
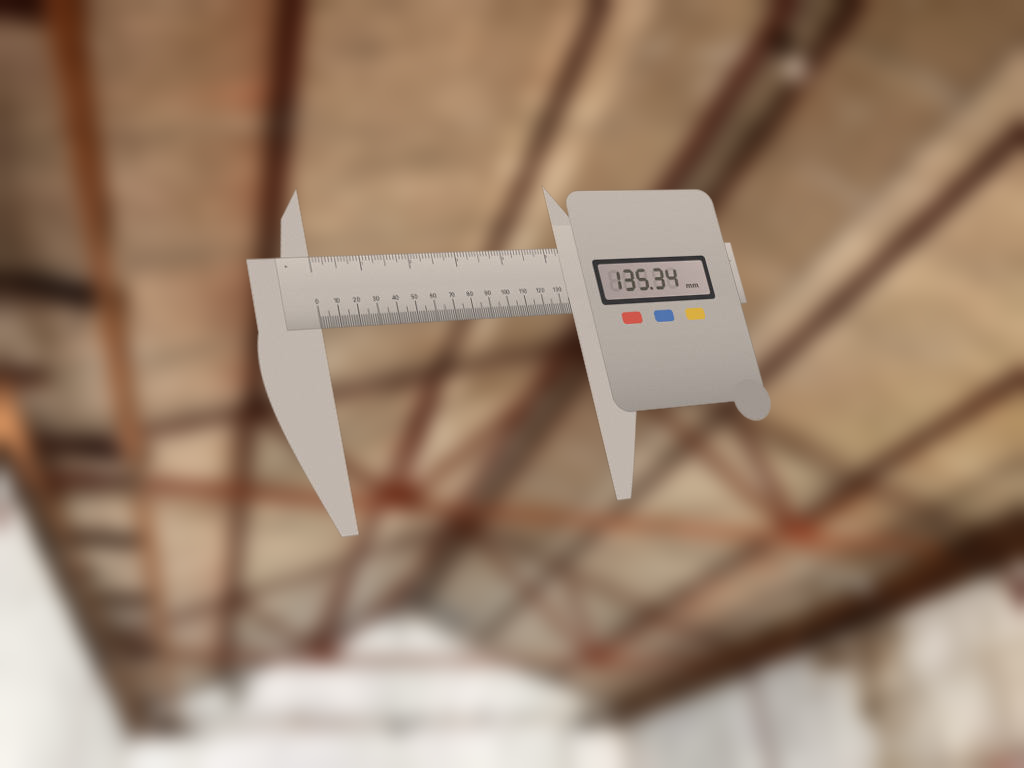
135.34 mm
